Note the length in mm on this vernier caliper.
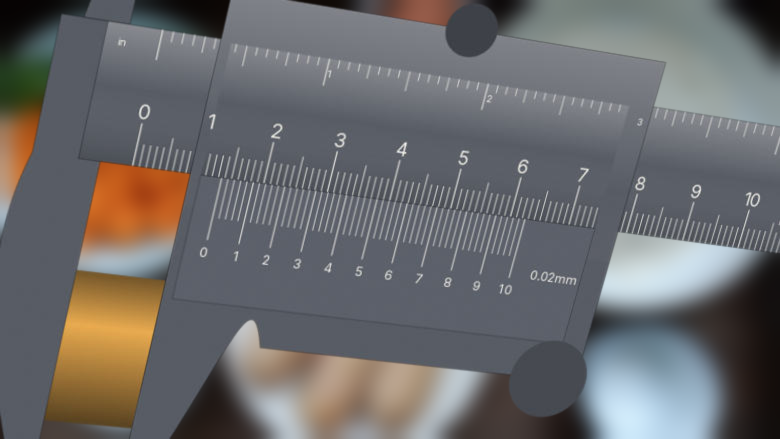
13.5 mm
